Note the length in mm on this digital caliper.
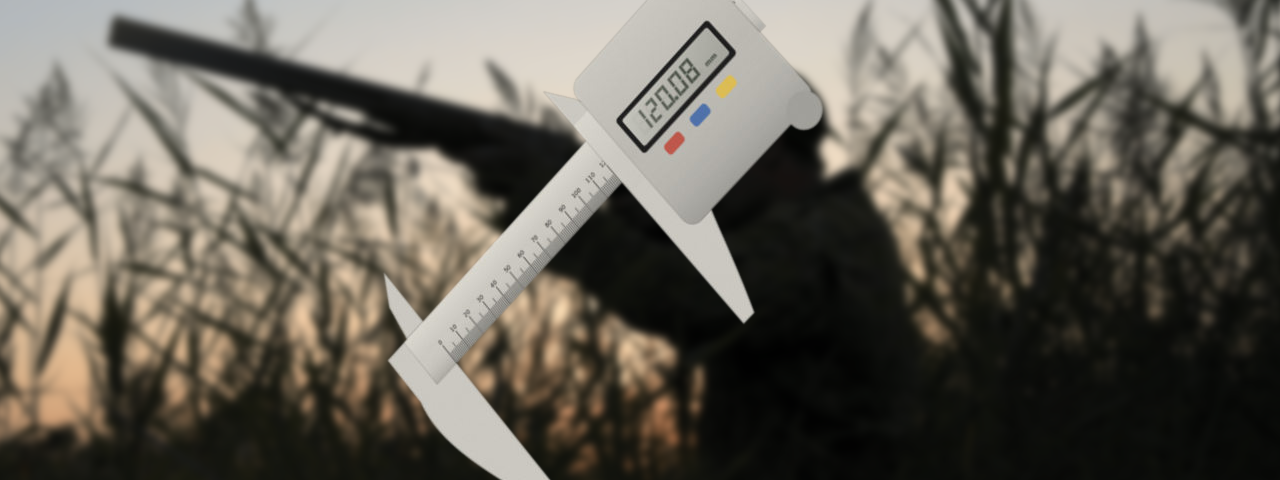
120.08 mm
